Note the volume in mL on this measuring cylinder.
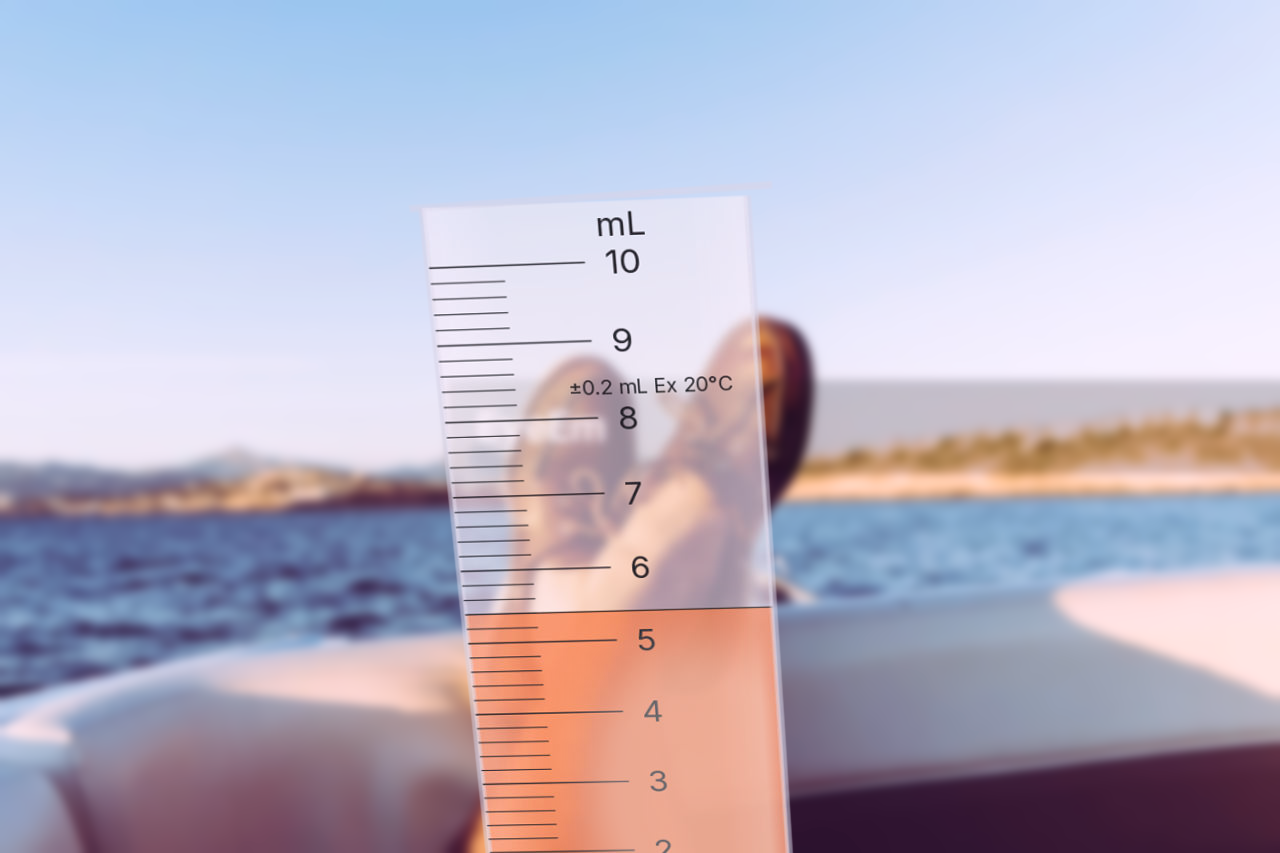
5.4 mL
